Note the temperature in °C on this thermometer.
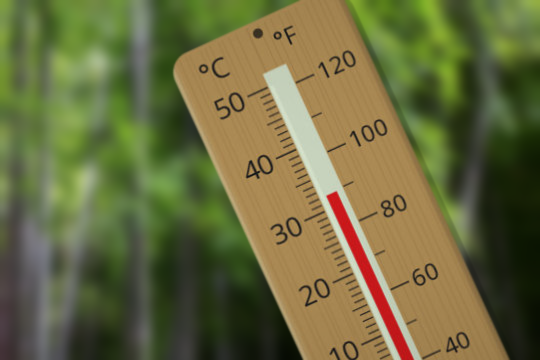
32 °C
